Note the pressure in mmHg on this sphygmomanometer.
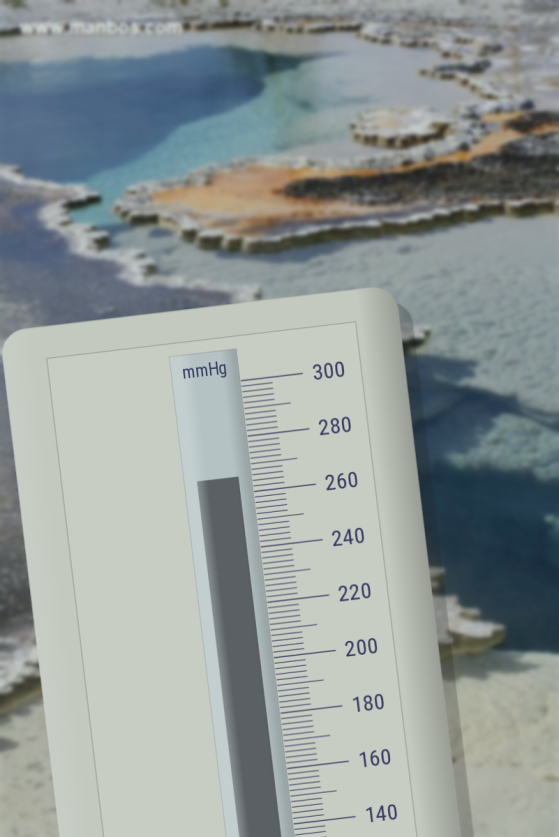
266 mmHg
